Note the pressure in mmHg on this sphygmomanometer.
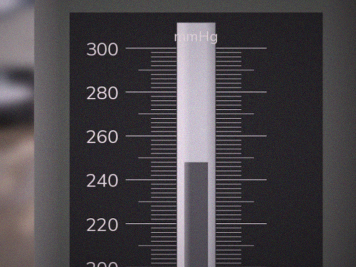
248 mmHg
